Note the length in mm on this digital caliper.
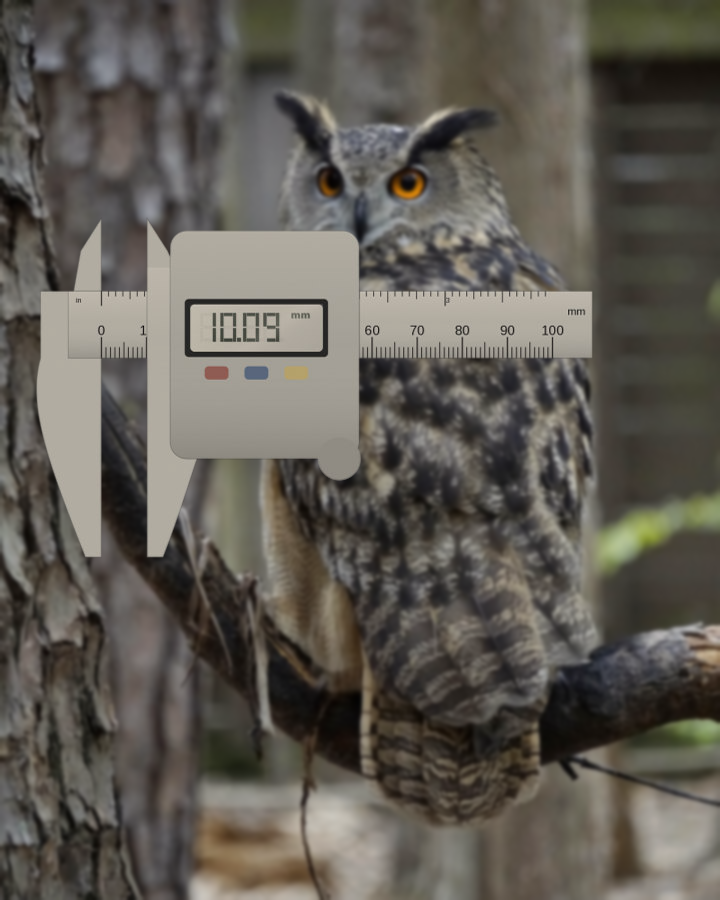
10.09 mm
